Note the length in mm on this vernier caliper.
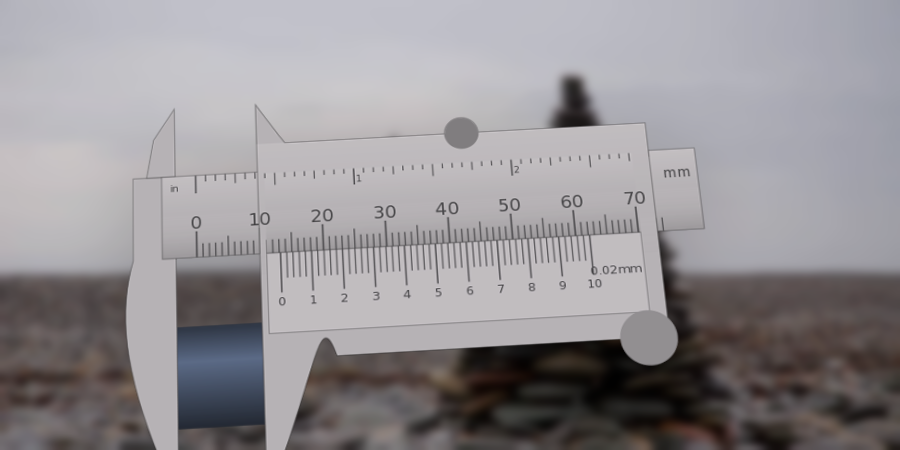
13.2 mm
